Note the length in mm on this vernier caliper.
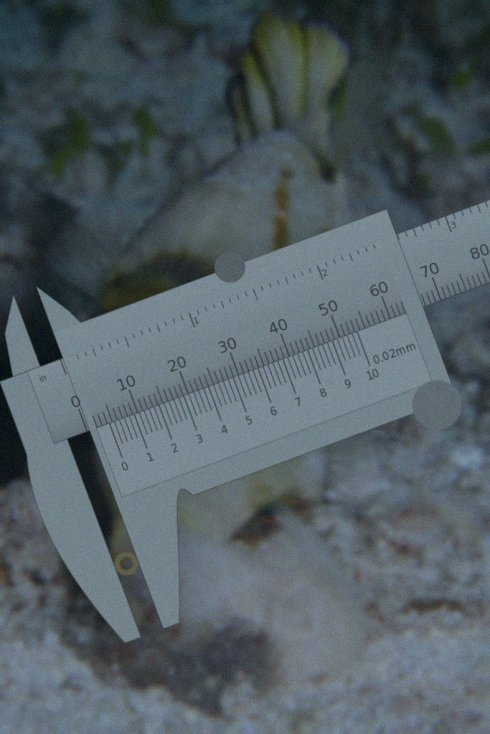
4.4 mm
